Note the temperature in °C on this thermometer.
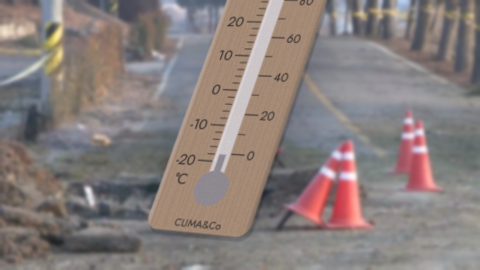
-18 °C
